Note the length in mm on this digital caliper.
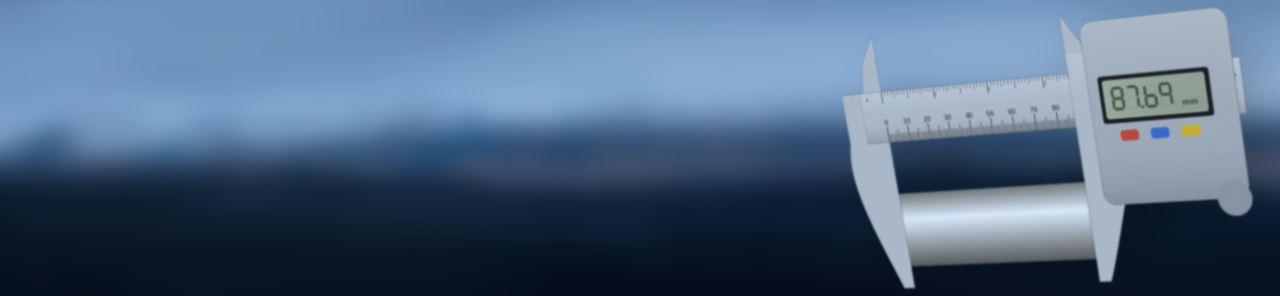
87.69 mm
